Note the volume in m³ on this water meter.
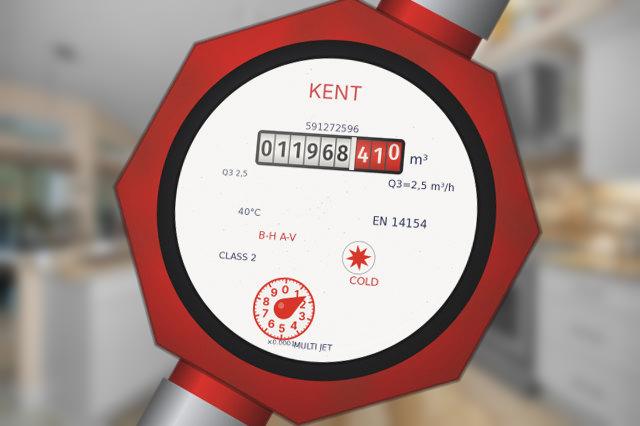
11968.4101 m³
